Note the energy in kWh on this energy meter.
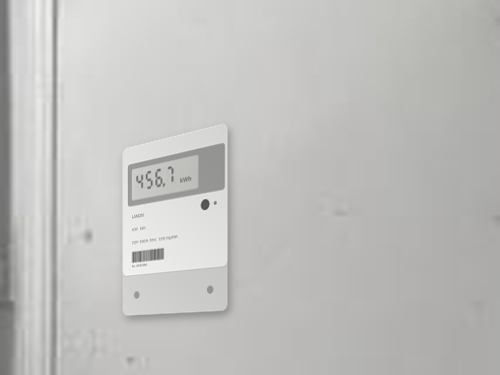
456.7 kWh
